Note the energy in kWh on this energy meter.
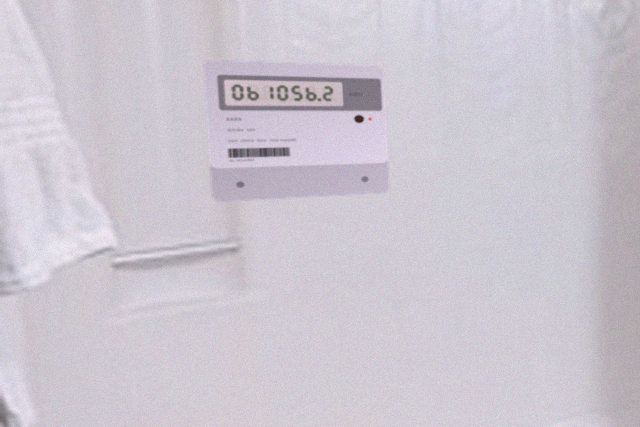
61056.2 kWh
